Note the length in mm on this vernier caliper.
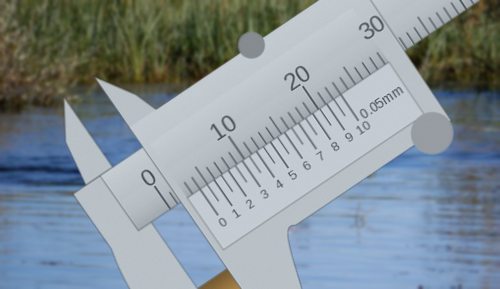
4.0 mm
